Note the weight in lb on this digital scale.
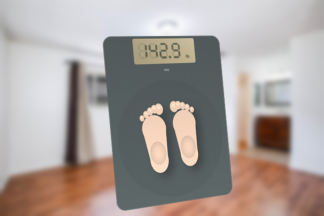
142.9 lb
